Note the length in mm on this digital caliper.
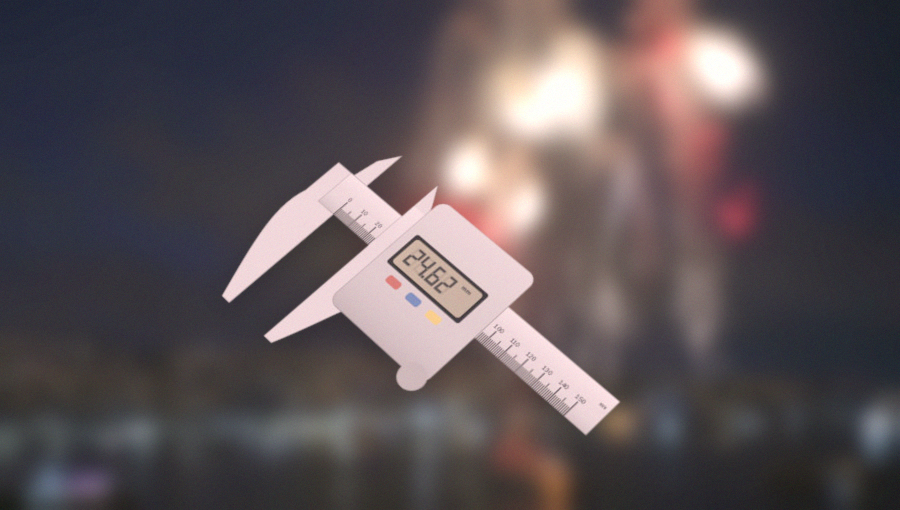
24.62 mm
